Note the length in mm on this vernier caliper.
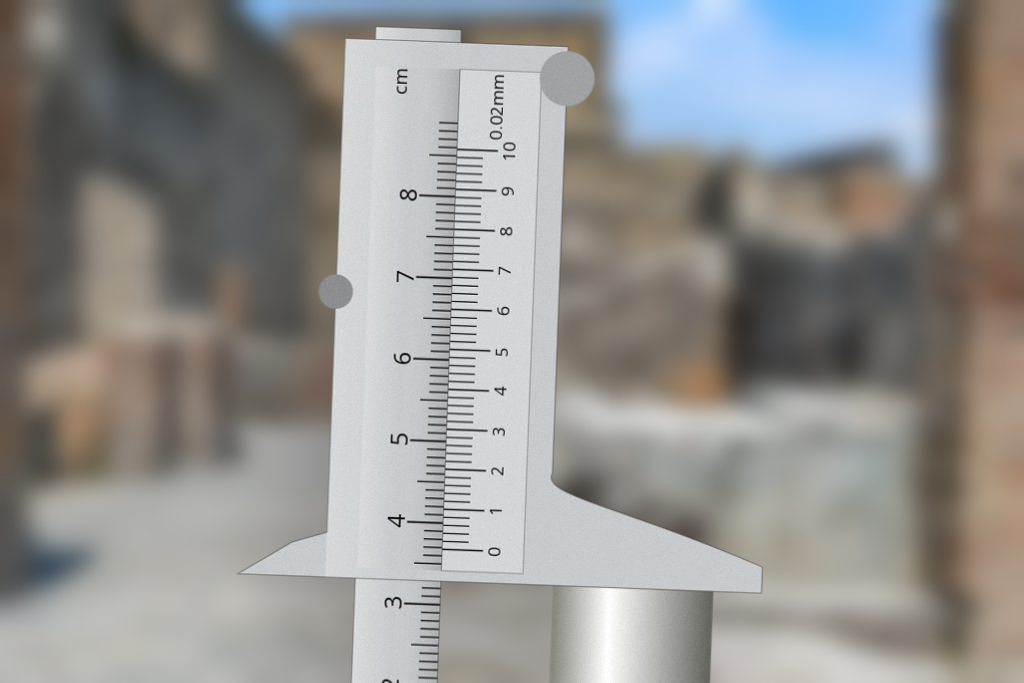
36.8 mm
